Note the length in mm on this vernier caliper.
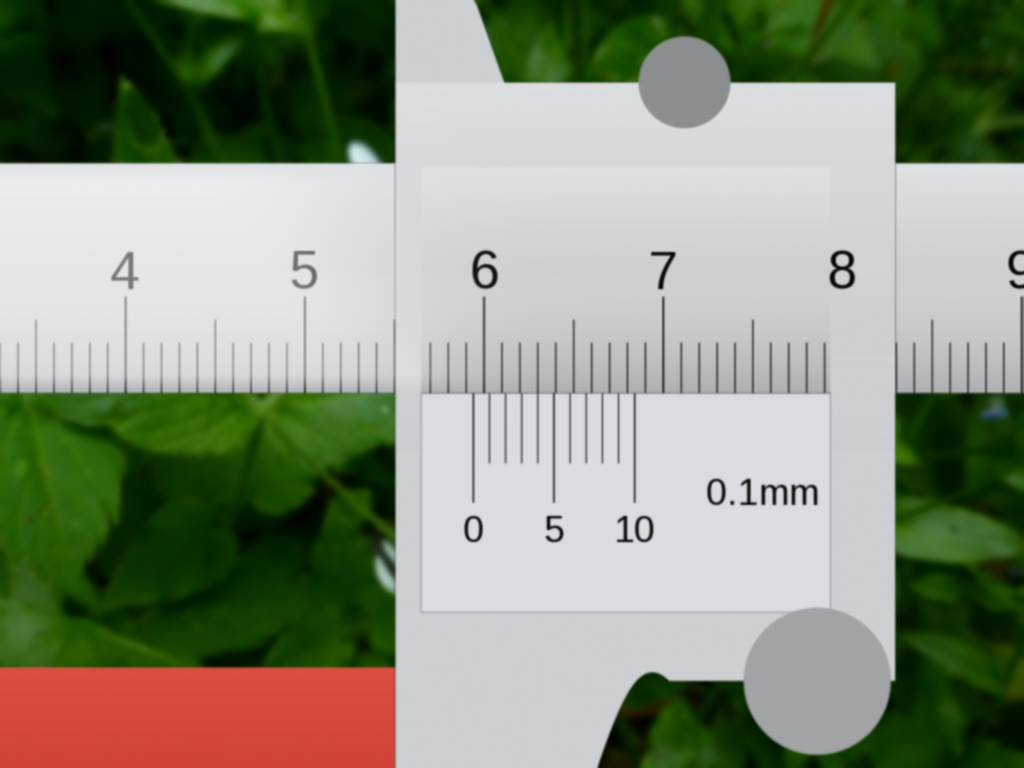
59.4 mm
